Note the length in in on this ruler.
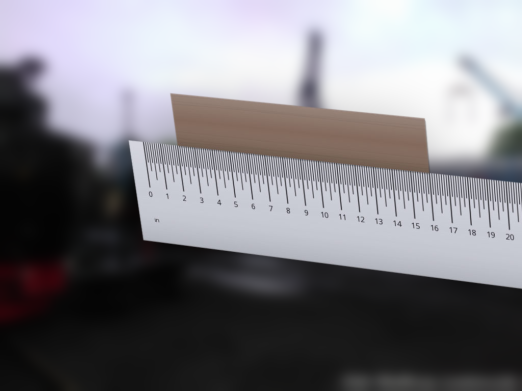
14 in
